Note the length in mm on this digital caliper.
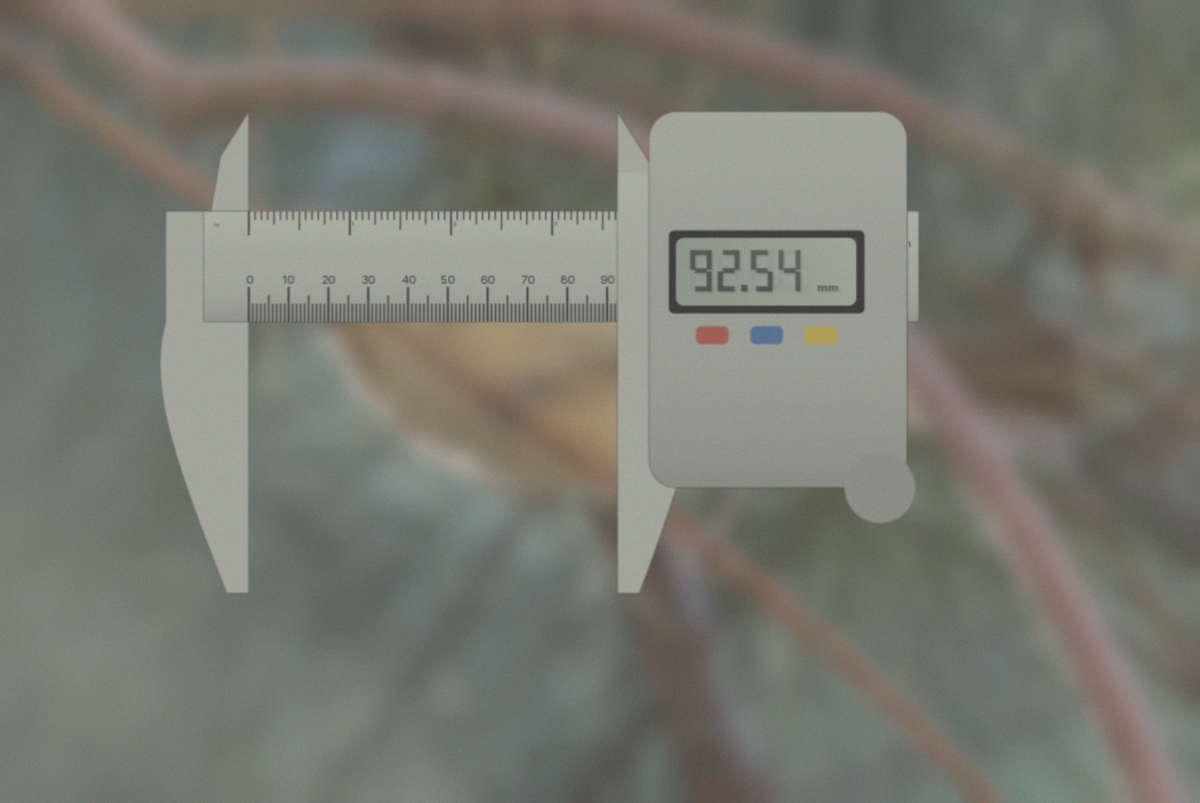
92.54 mm
